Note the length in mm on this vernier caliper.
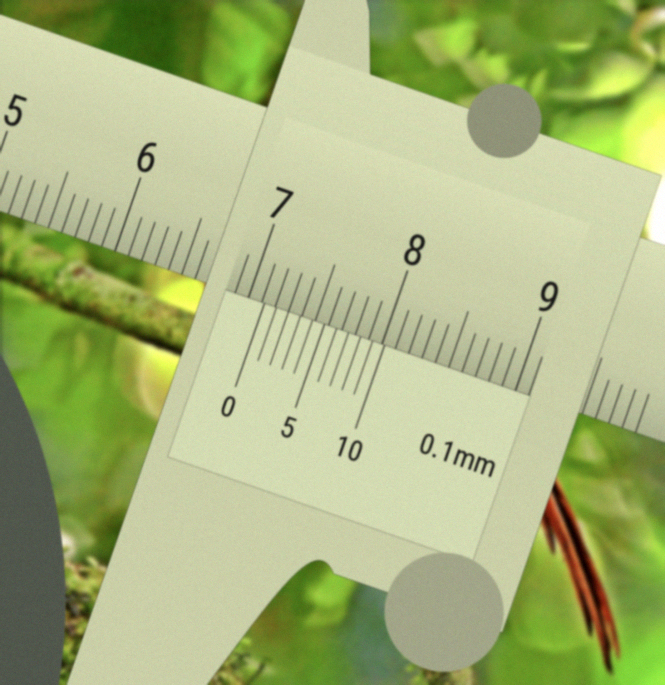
71.2 mm
